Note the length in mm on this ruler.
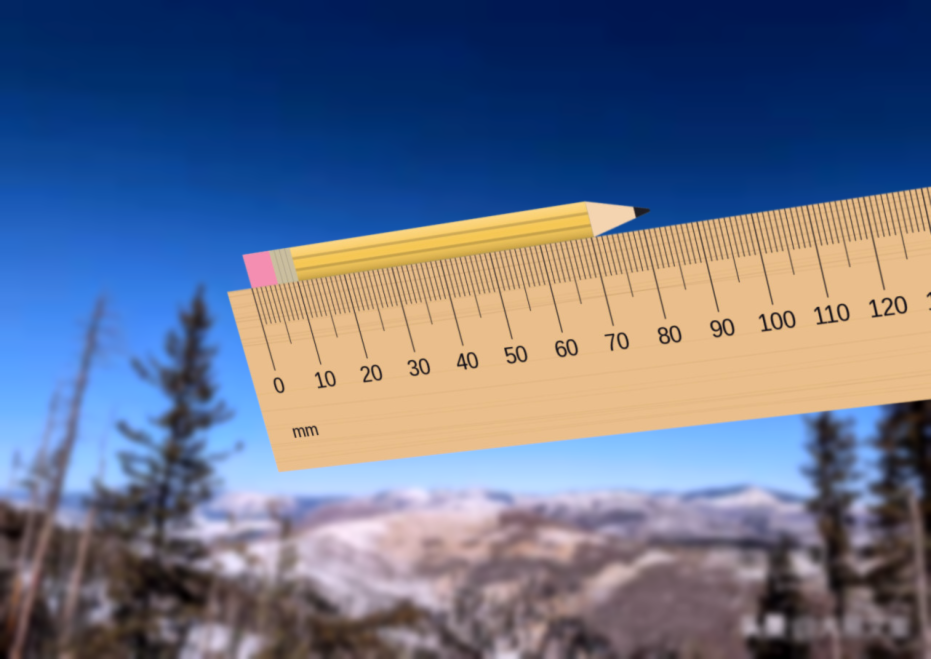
82 mm
